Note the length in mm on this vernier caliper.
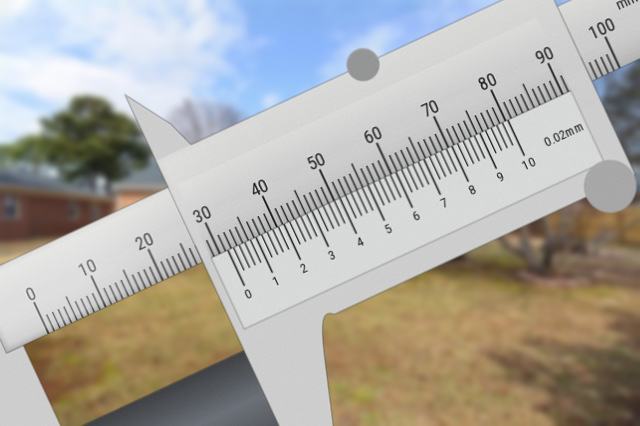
31.4 mm
